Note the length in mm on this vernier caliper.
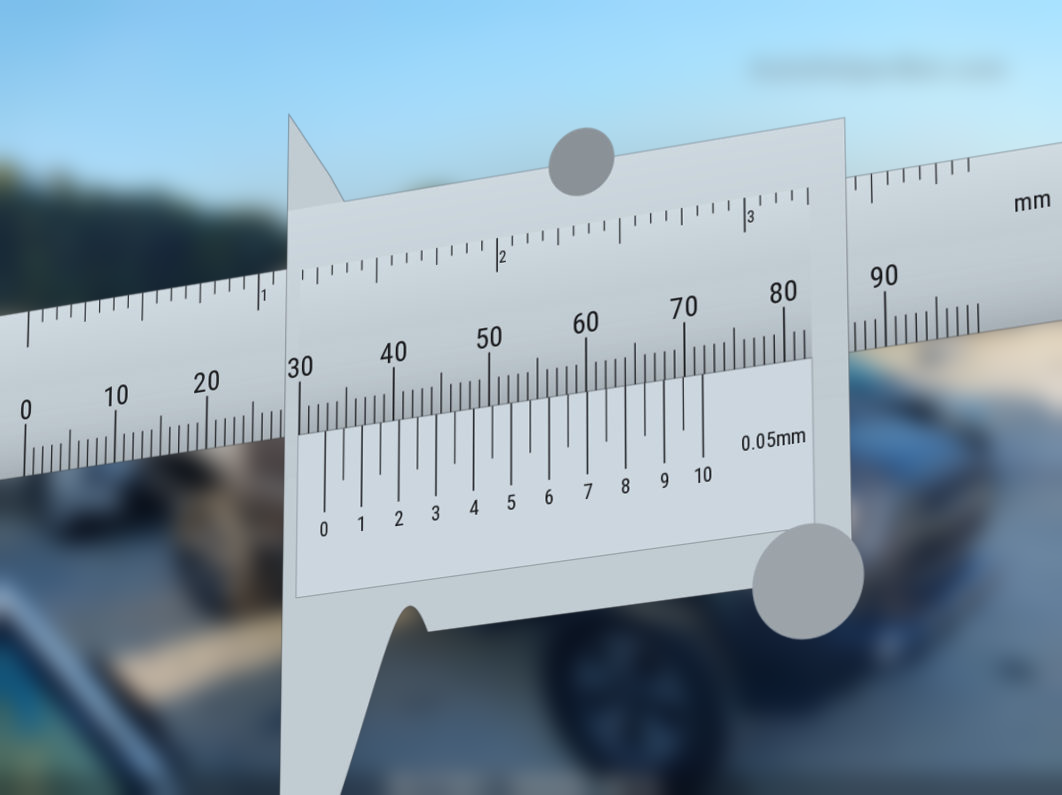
32.8 mm
